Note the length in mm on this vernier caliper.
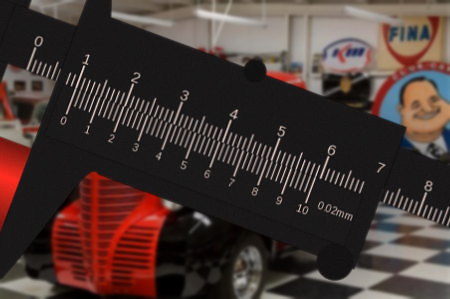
10.0 mm
